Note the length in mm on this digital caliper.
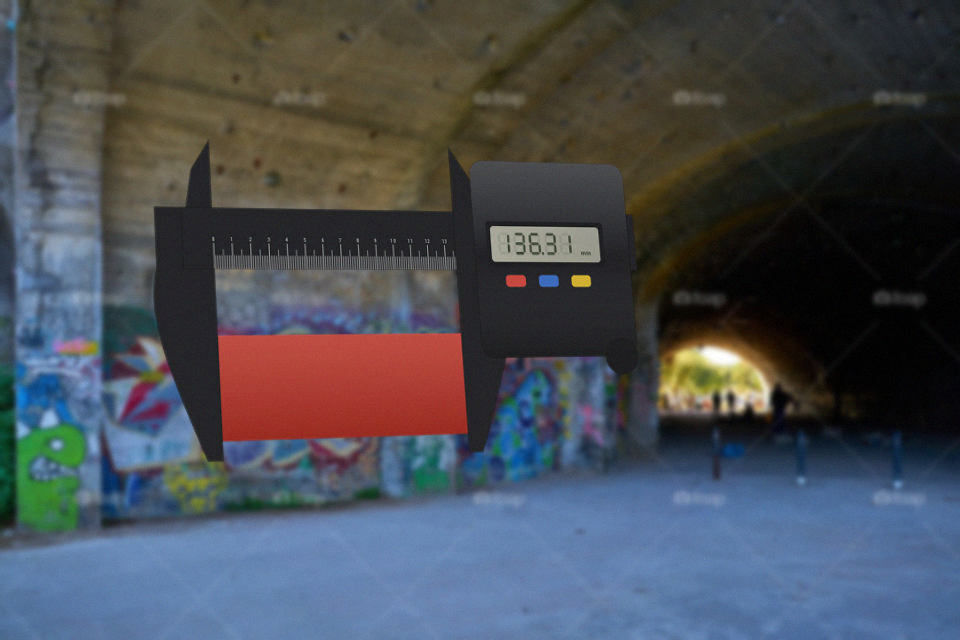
136.31 mm
